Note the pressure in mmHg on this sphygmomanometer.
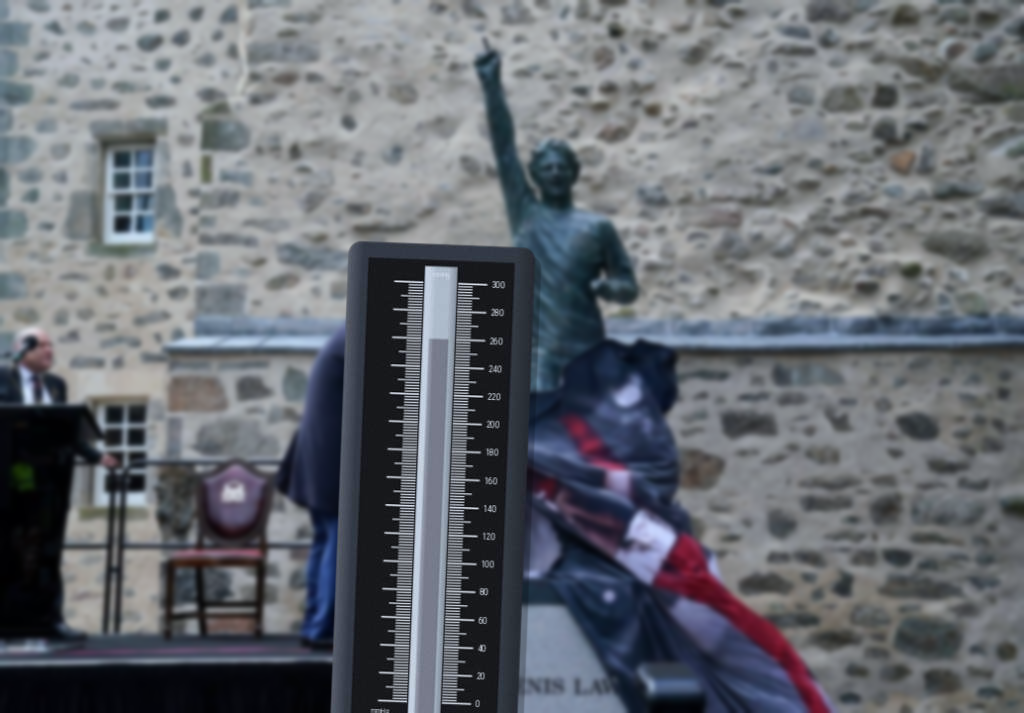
260 mmHg
